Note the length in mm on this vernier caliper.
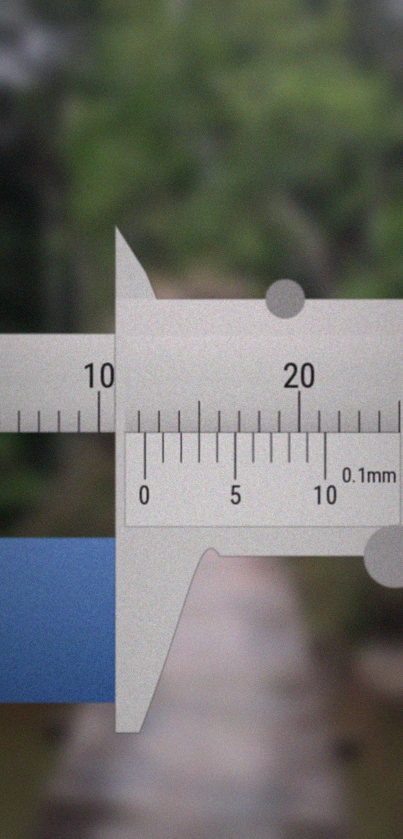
12.3 mm
